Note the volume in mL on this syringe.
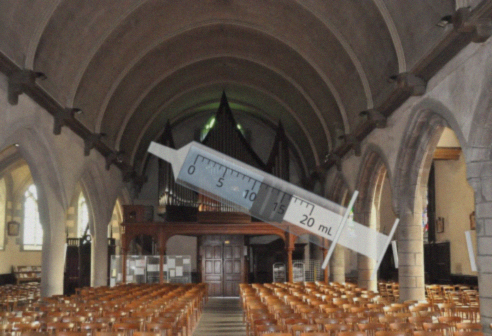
11 mL
